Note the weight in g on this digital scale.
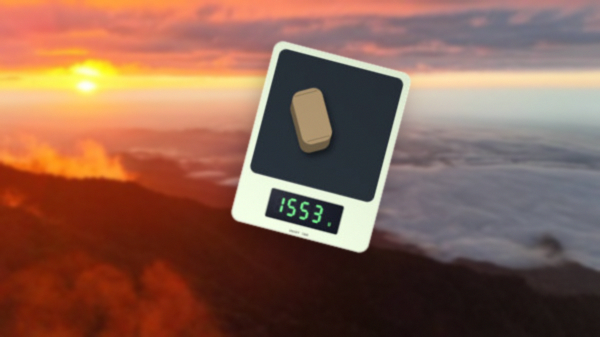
1553 g
